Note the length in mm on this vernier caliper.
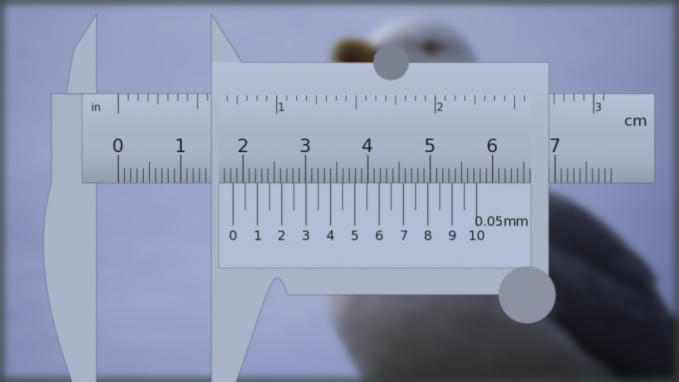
18.4 mm
